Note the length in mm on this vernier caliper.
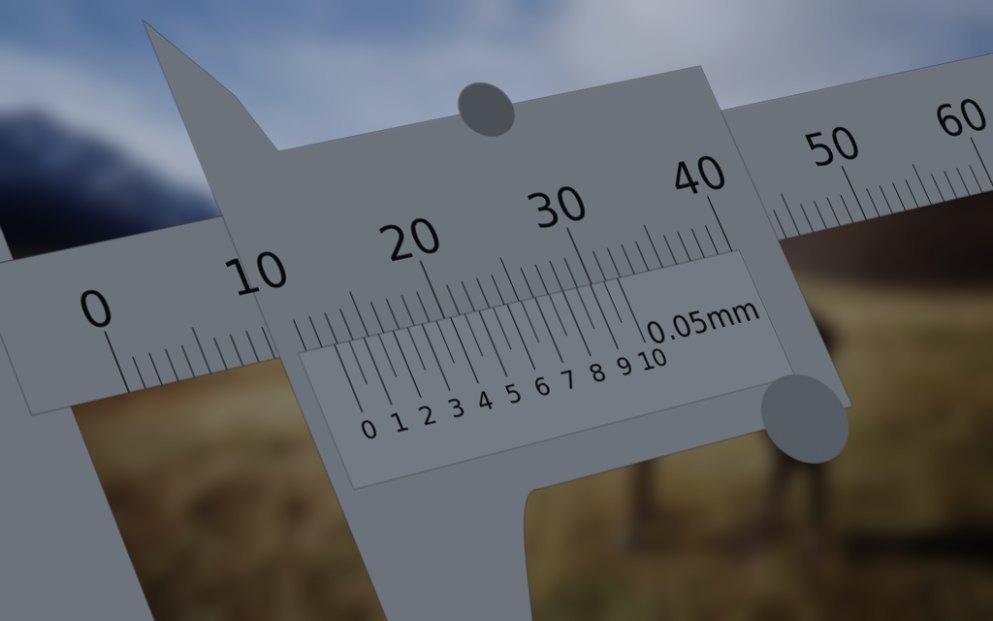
12.8 mm
